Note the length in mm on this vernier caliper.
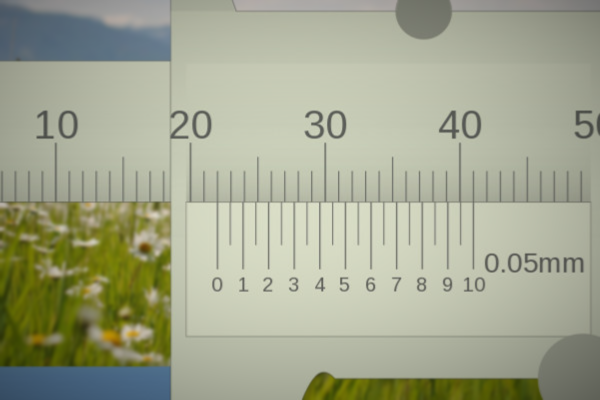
22.0 mm
